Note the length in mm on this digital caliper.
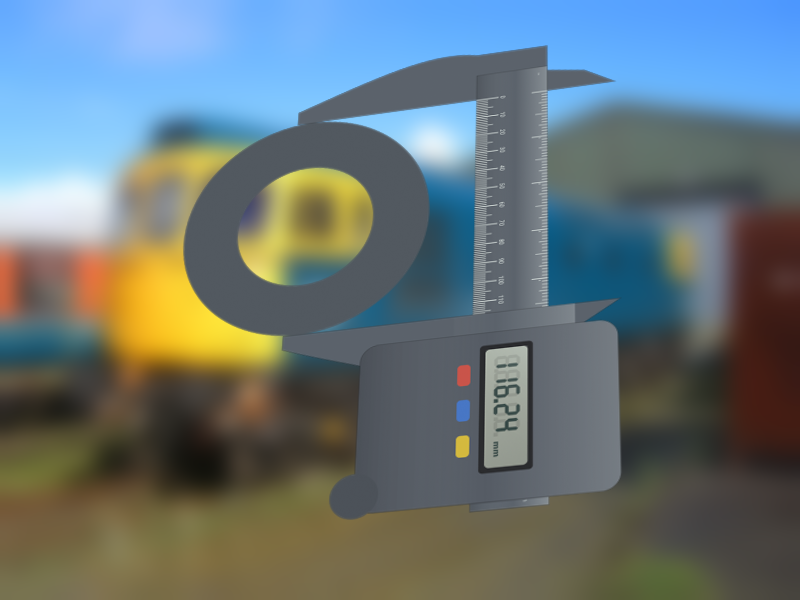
116.24 mm
